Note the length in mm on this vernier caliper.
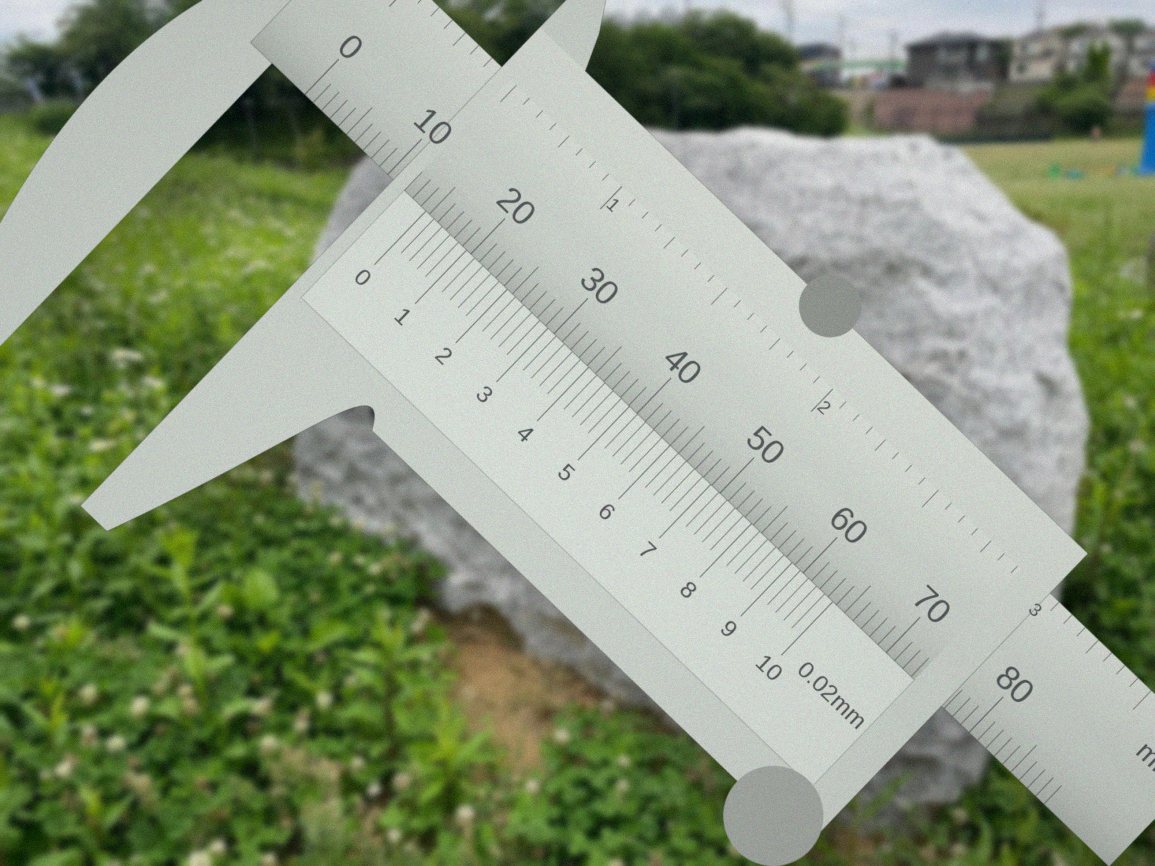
14.6 mm
